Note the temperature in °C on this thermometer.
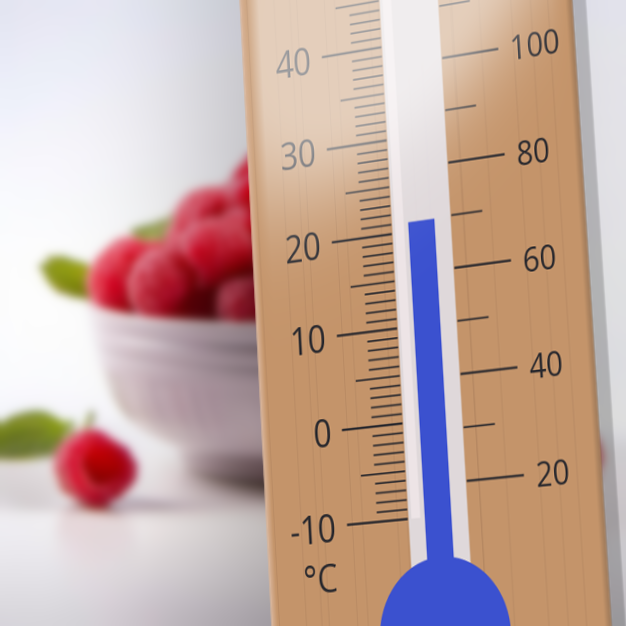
21 °C
